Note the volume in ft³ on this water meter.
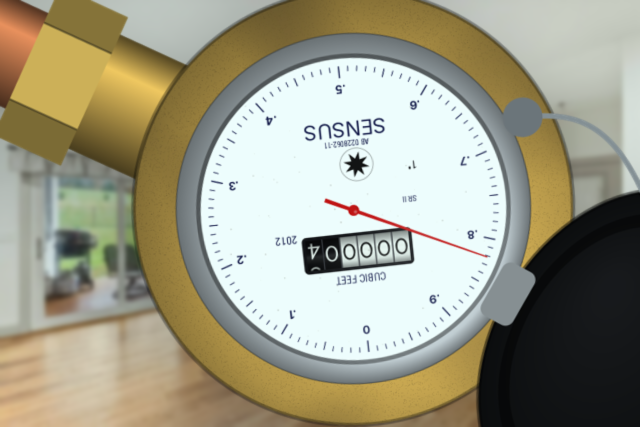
3.82 ft³
